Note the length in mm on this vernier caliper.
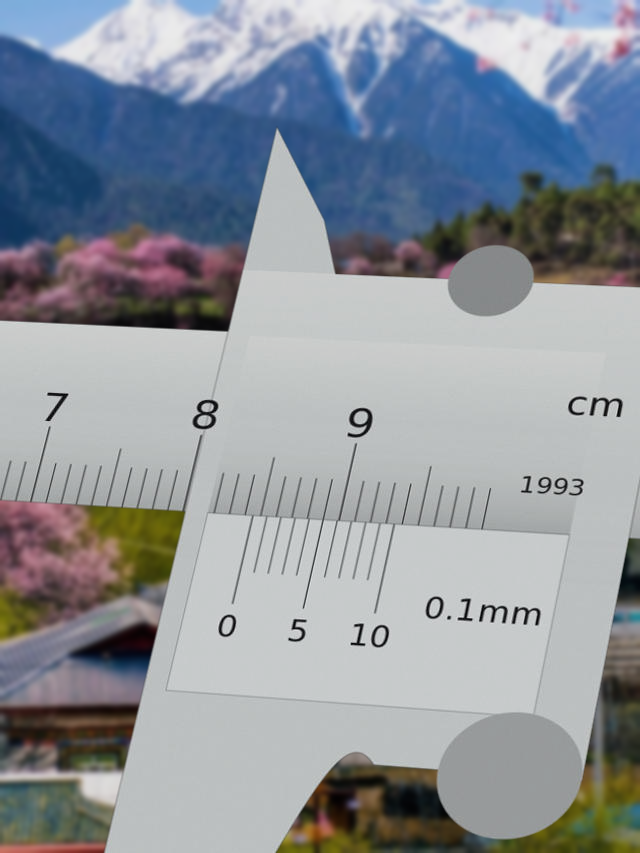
84.5 mm
